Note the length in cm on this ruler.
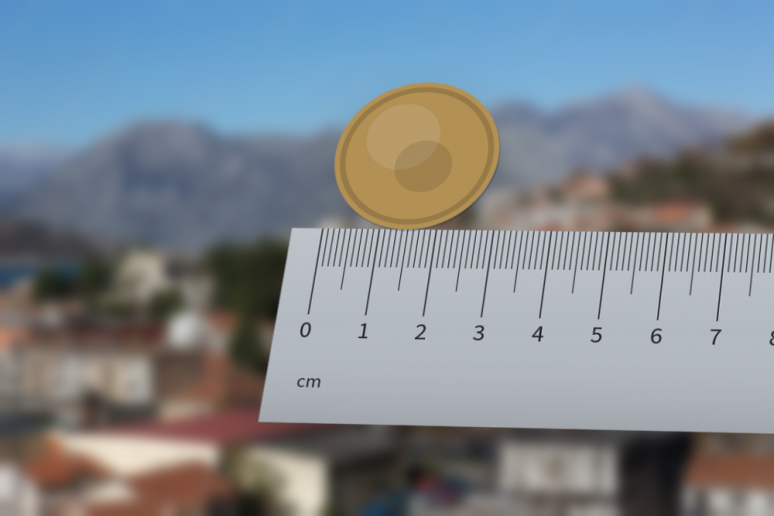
2.9 cm
